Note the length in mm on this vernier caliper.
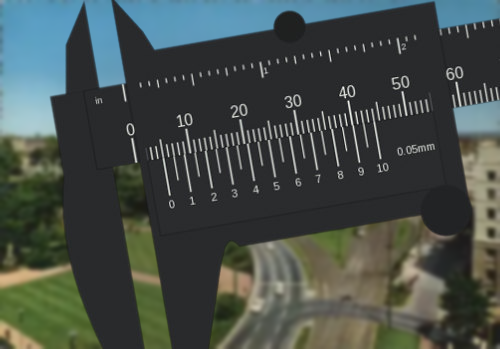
5.0 mm
